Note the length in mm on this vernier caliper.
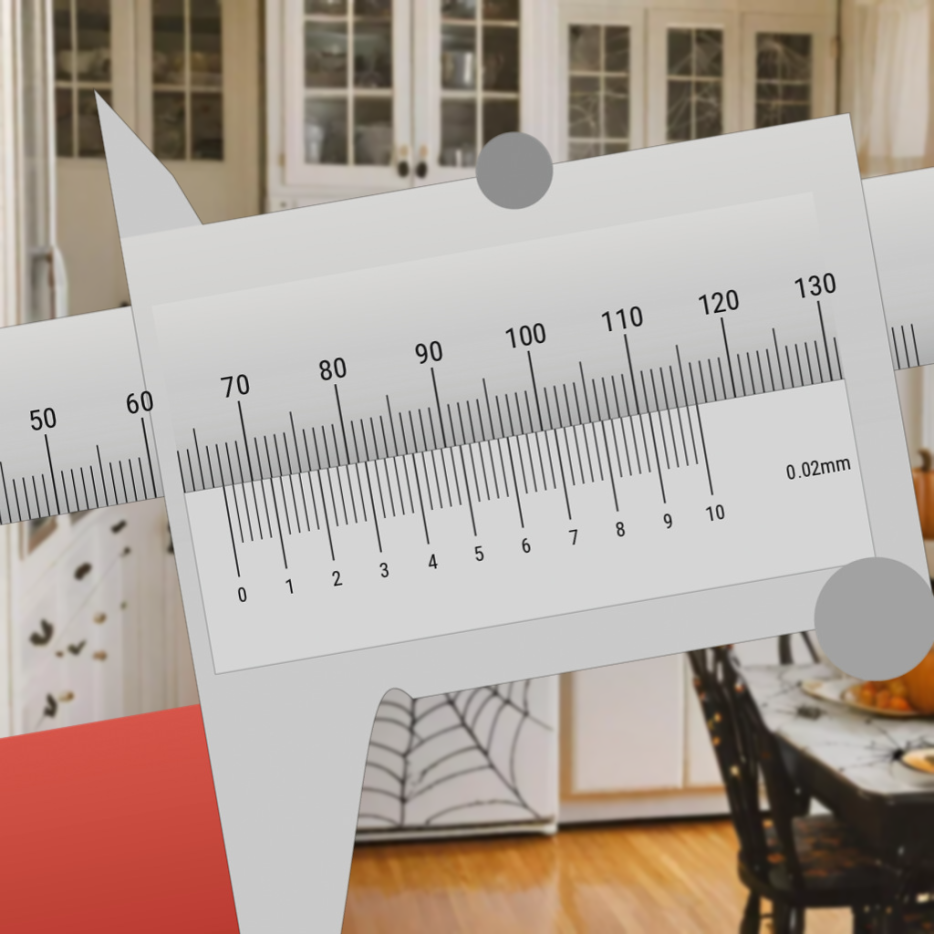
67.0 mm
